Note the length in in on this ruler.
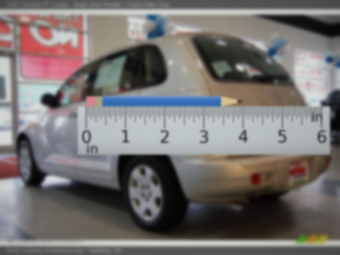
4 in
